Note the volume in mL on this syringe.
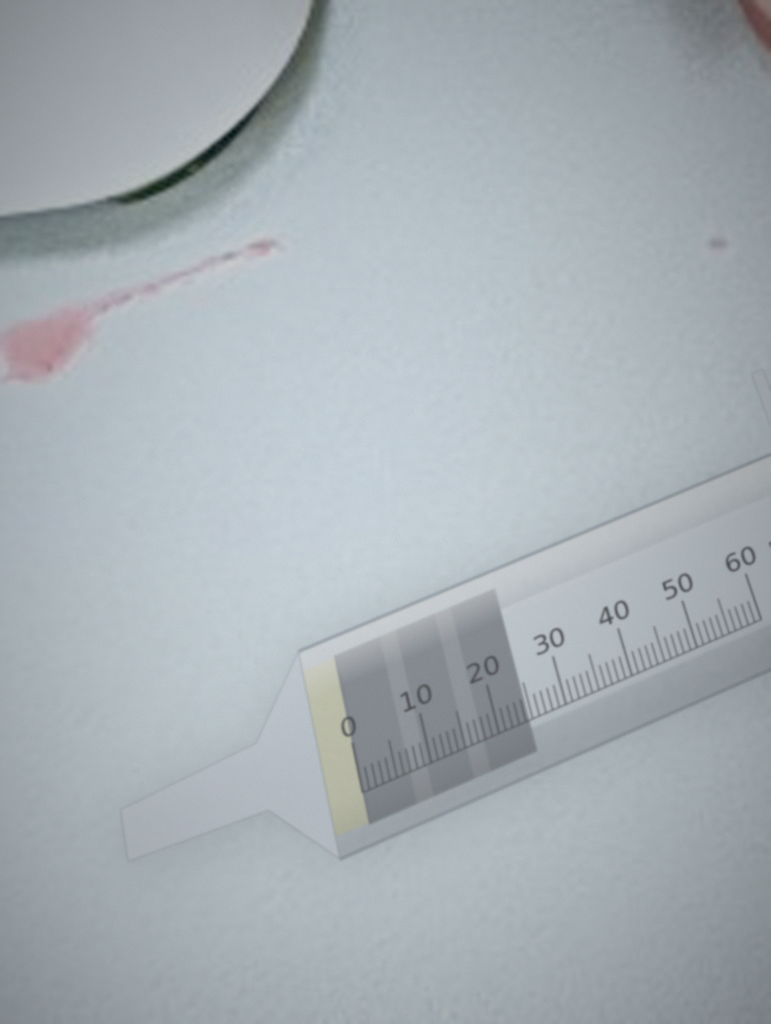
0 mL
